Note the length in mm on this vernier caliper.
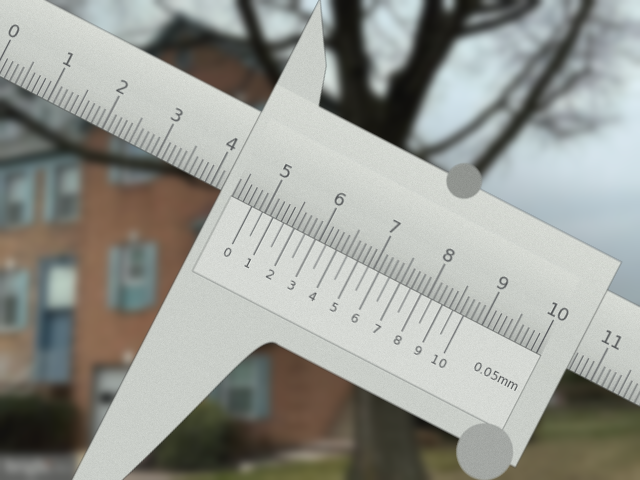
47.6 mm
